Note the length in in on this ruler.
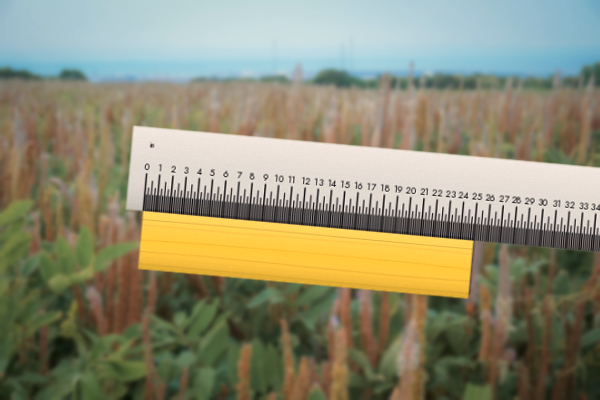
25 in
